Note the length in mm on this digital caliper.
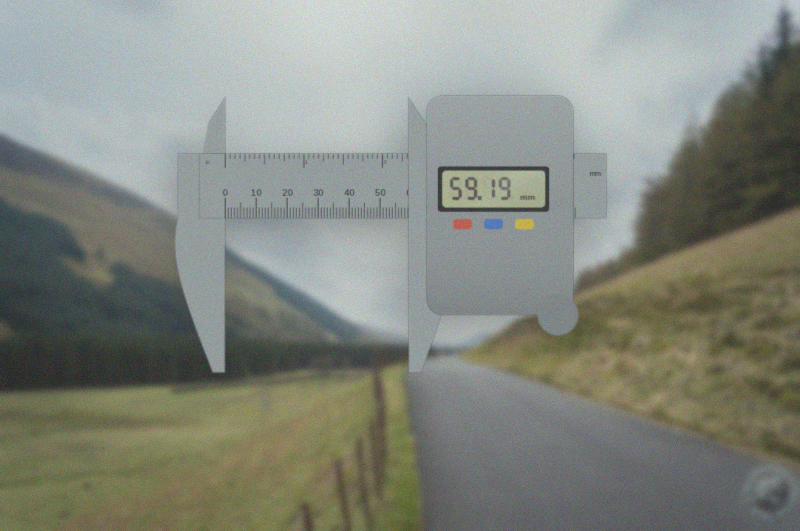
59.19 mm
